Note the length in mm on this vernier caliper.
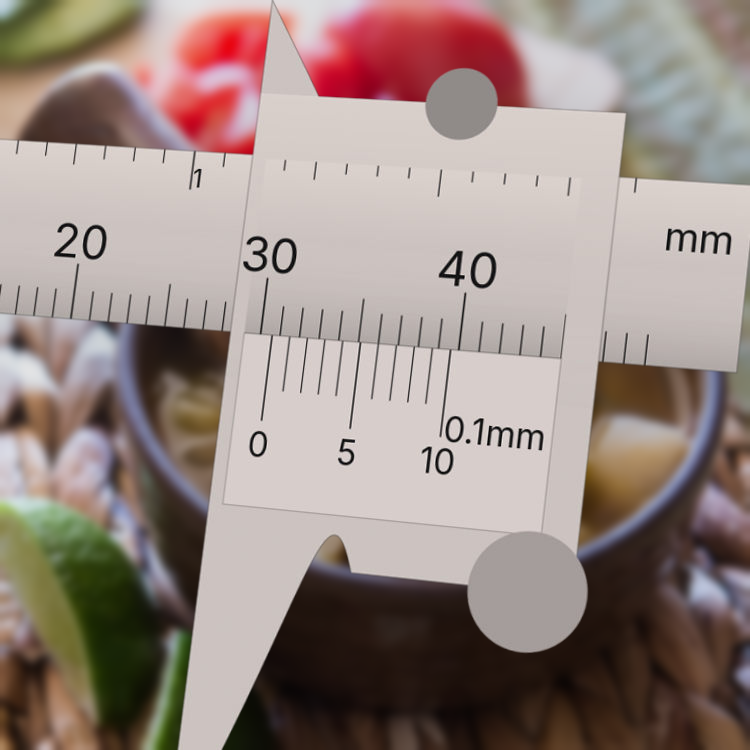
30.6 mm
